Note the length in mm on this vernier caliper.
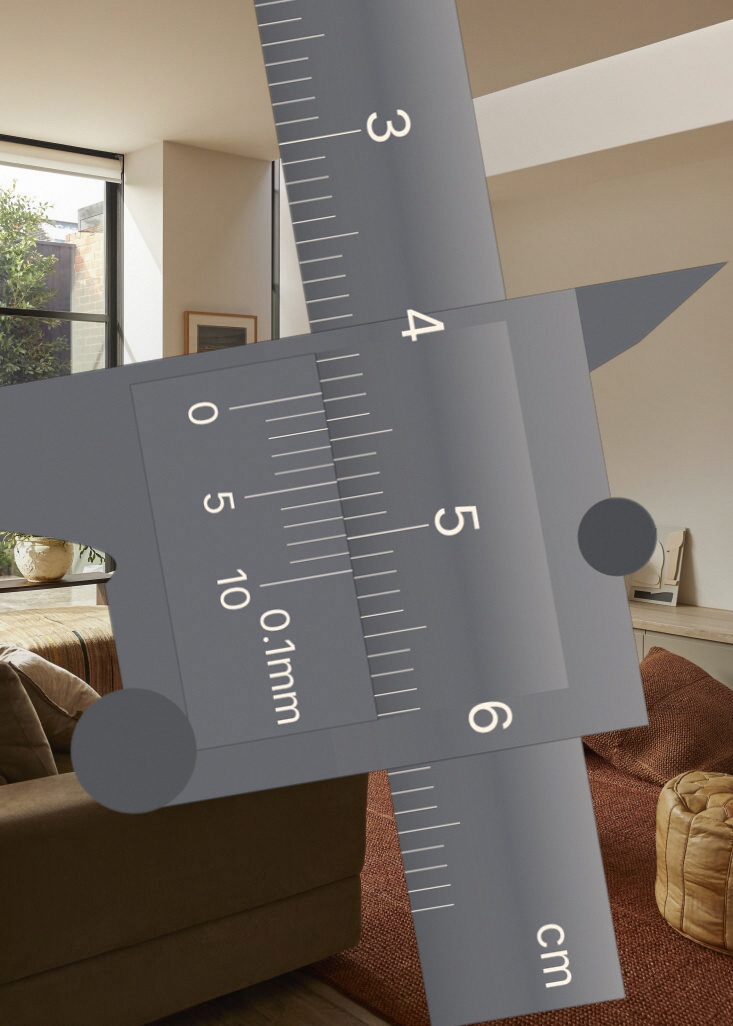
42.6 mm
